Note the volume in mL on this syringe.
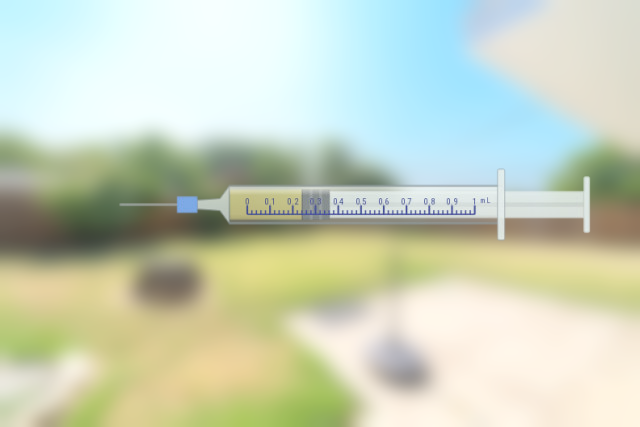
0.24 mL
